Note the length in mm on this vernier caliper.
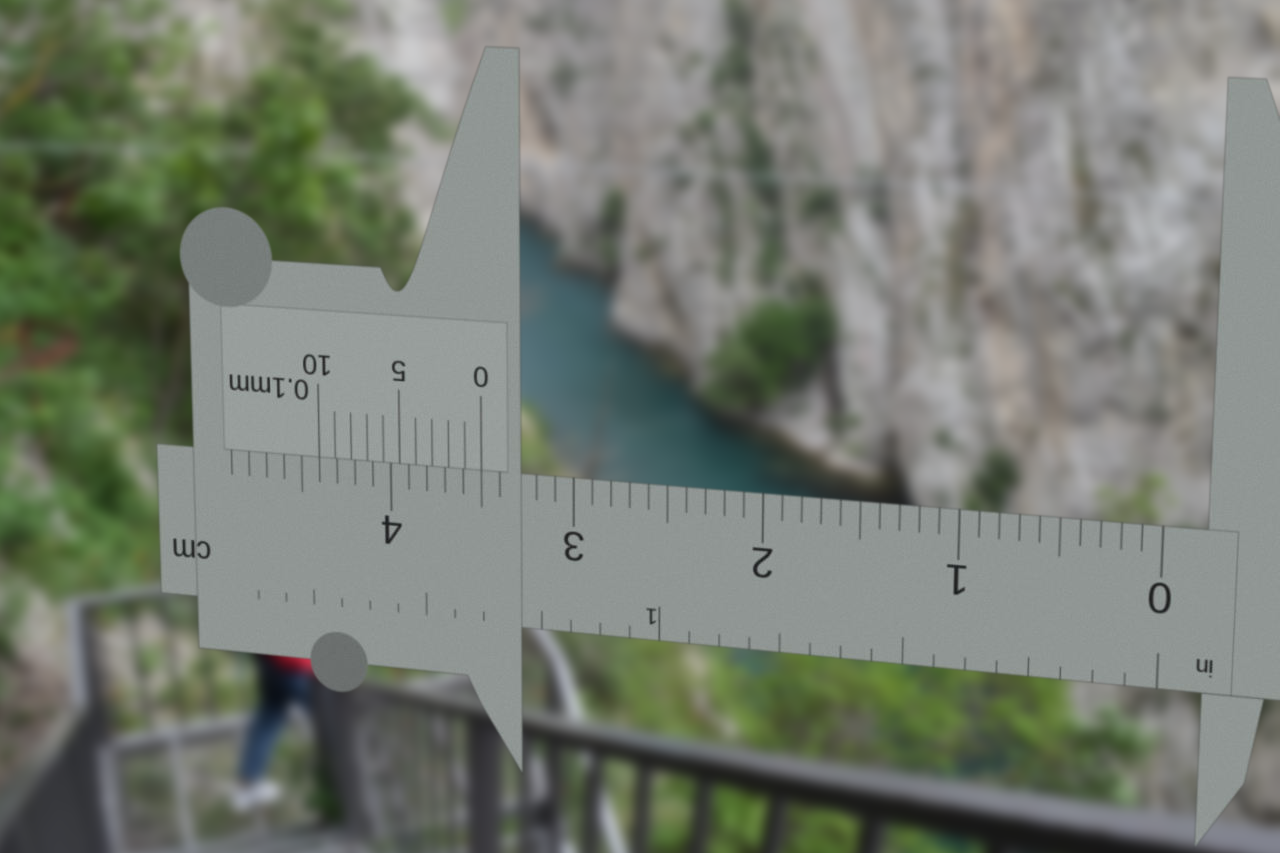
35.0 mm
